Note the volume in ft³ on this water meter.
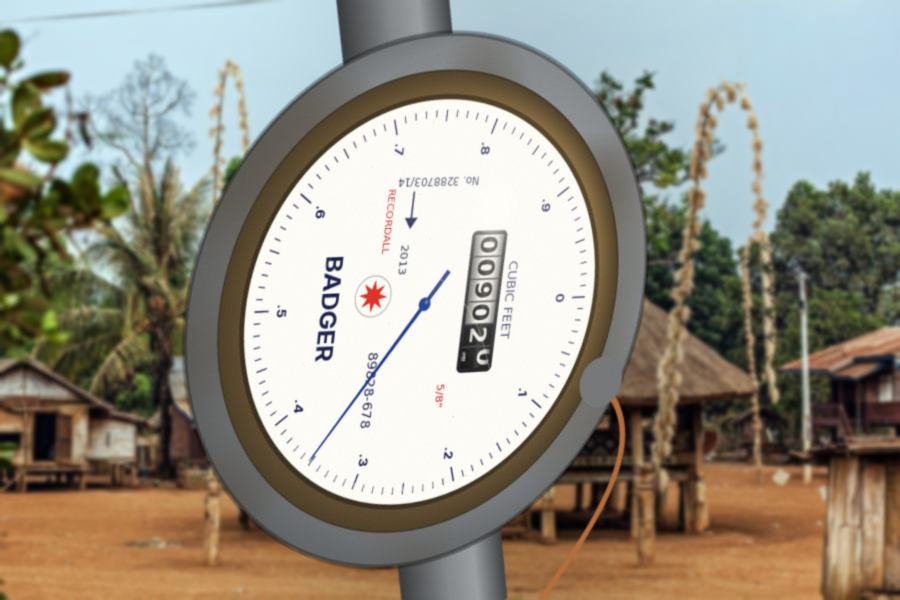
9020.35 ft³
